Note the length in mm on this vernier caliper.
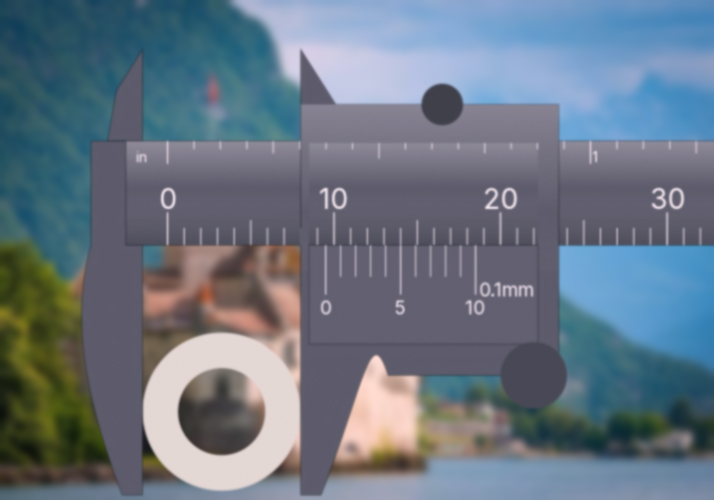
9.5 mm
